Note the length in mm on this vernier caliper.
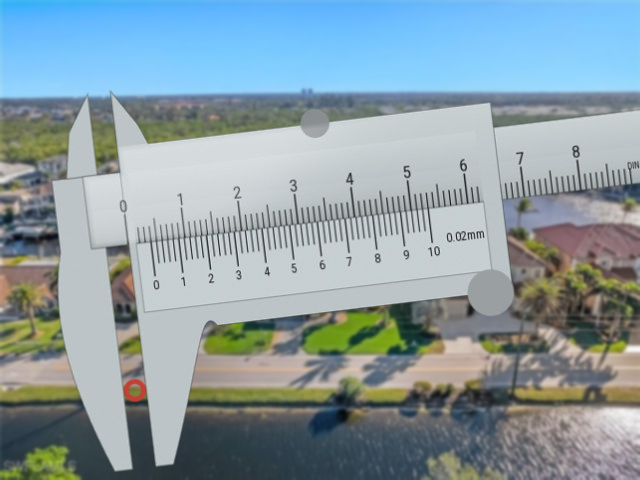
4.0 mm
